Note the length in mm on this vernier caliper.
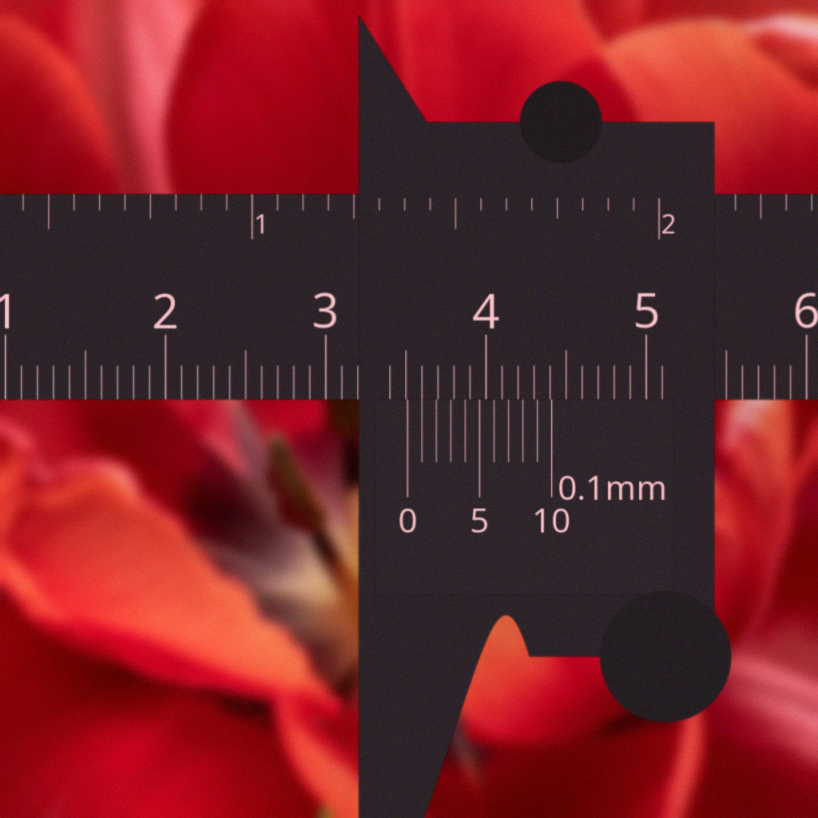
35.1 mm
